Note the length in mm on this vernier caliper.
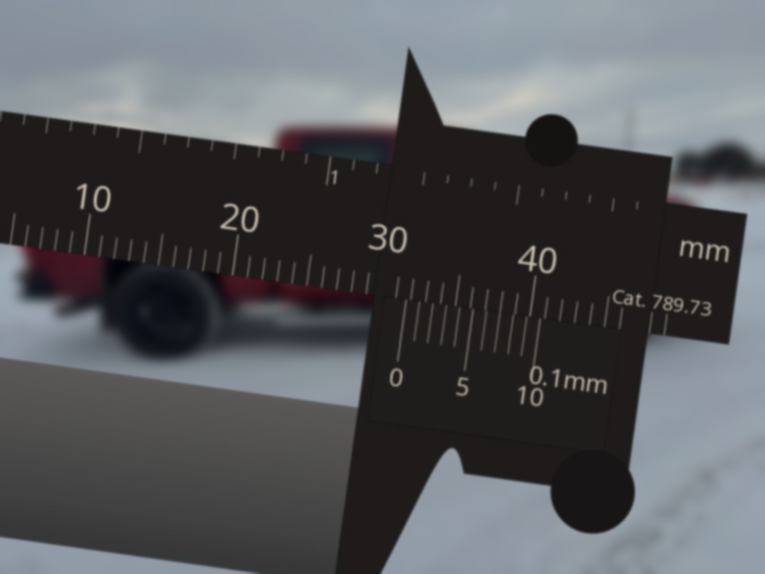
31.7 mm
